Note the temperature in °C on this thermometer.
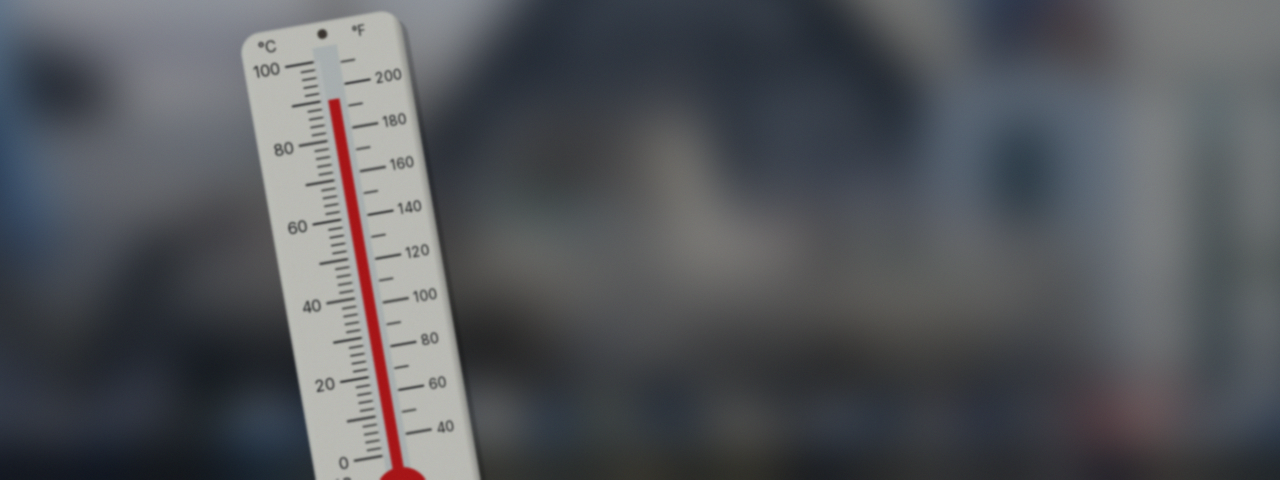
90 °C
